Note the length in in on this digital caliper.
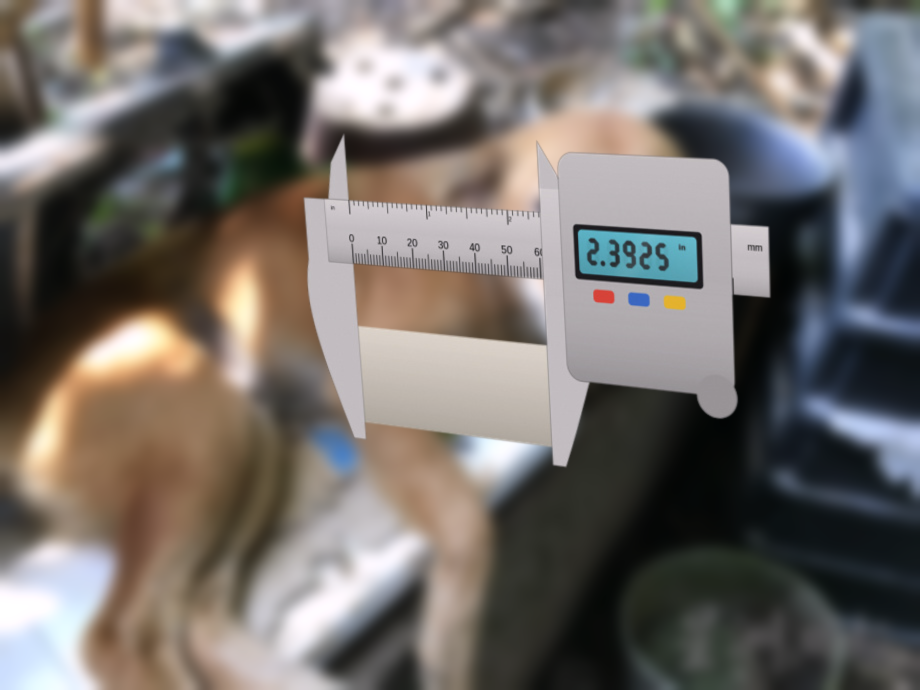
2.3925 in
